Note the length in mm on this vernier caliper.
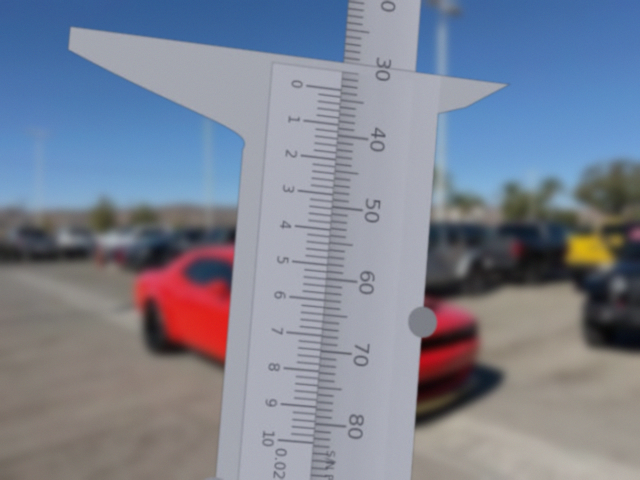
33.6 mm
